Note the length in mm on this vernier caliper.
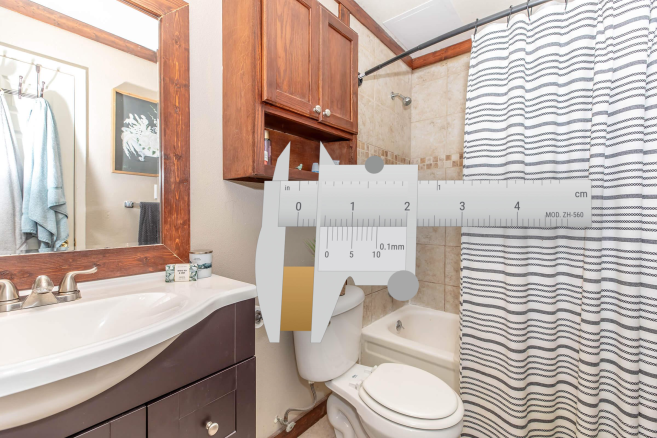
5.6 mm
